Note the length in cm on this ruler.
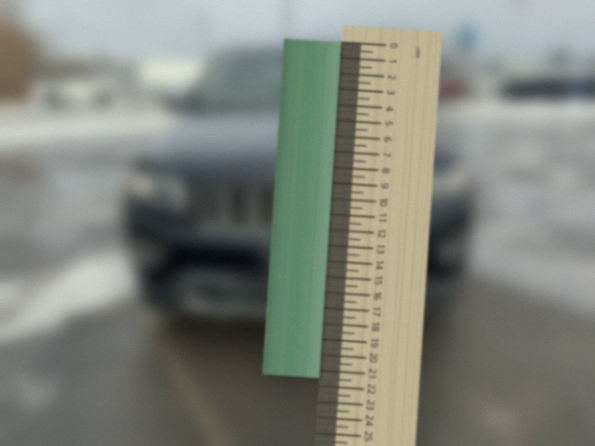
21.5 cm
